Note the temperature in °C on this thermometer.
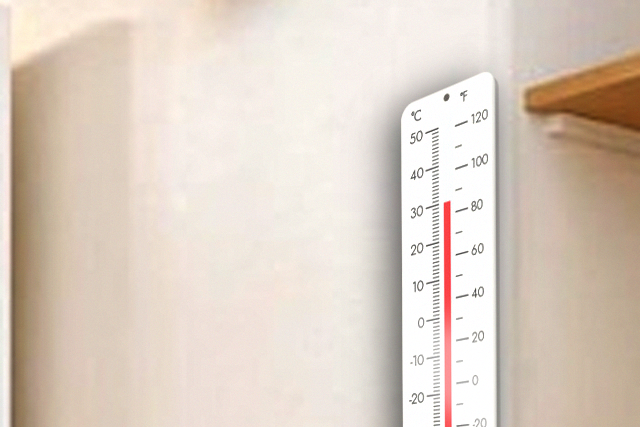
30 °C
